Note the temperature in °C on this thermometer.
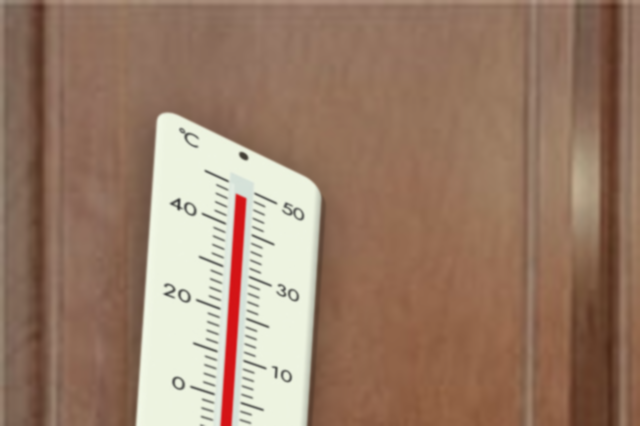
48 °C
